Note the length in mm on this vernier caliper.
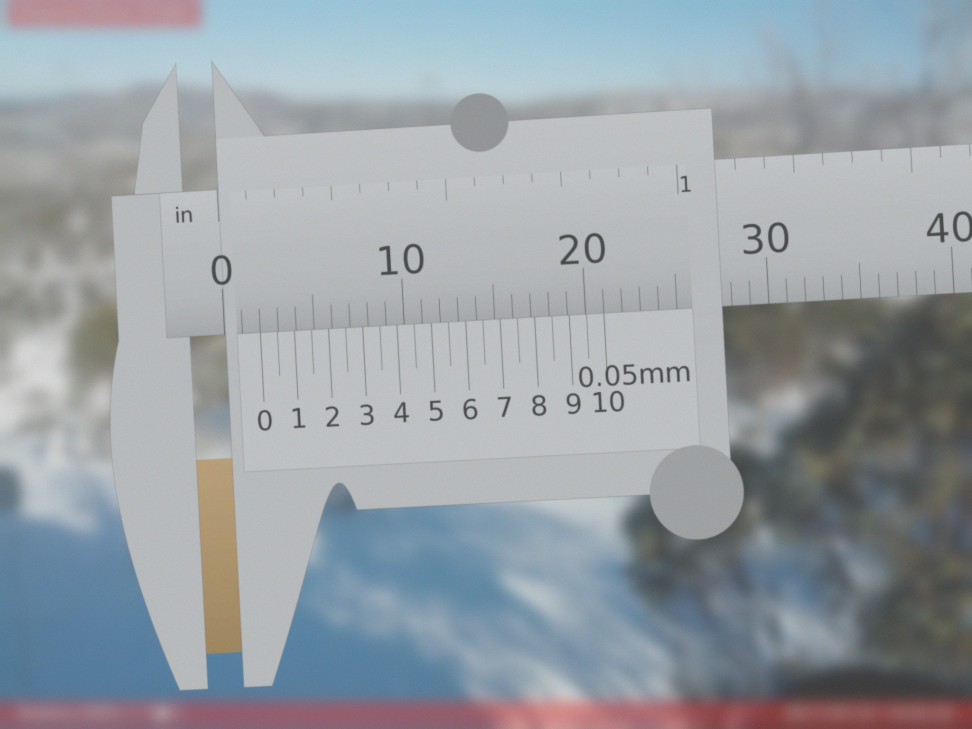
2.0 mm
